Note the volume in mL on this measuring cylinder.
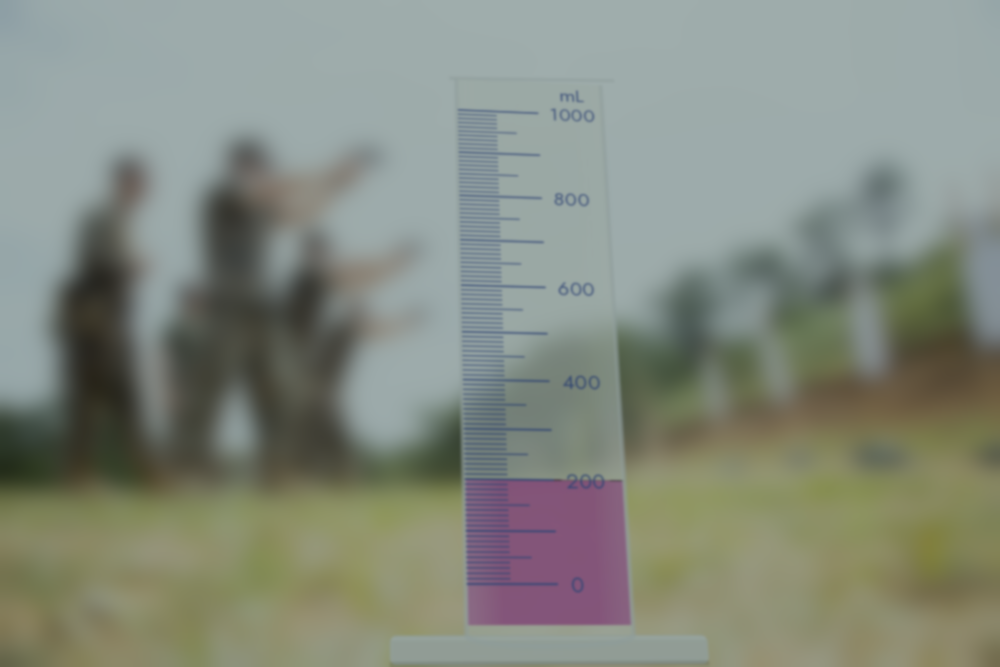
200 mL
